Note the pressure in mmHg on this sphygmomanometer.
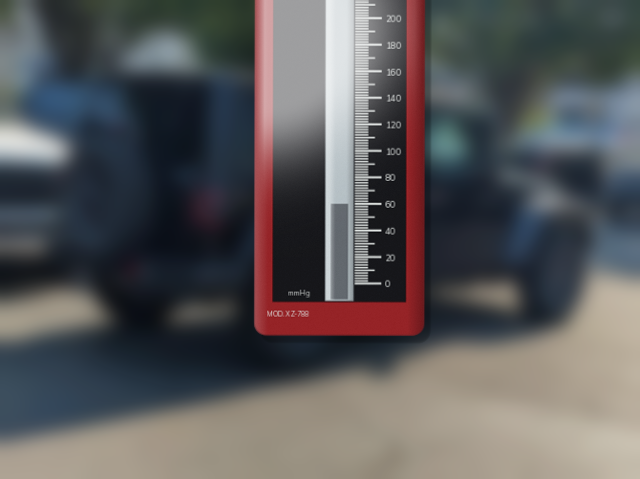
60 mmHg
